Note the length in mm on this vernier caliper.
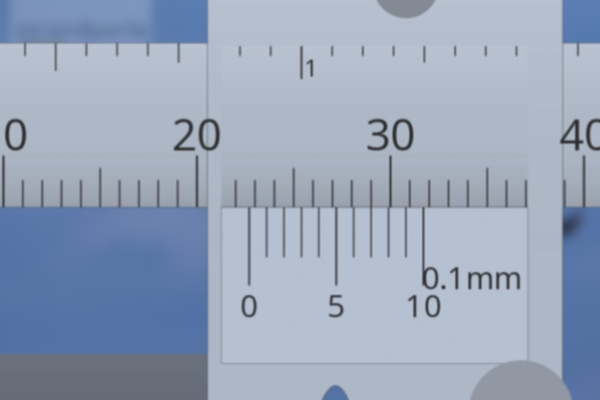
22.7 mm
